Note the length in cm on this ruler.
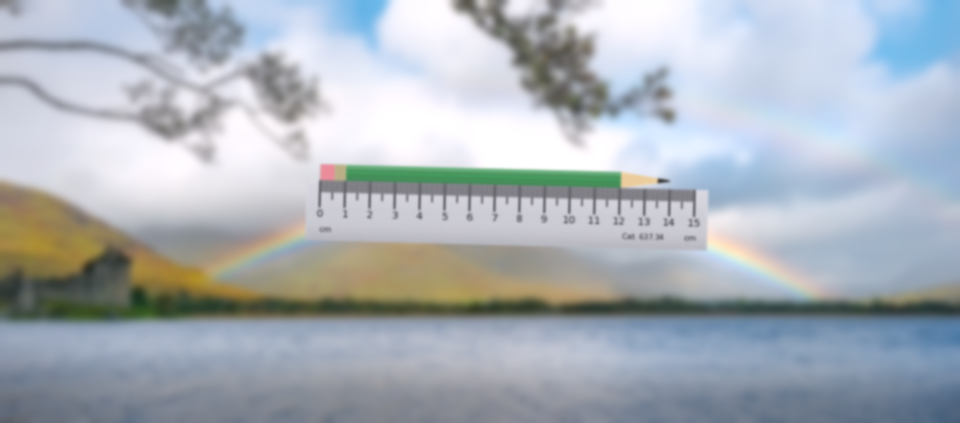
14 cm
